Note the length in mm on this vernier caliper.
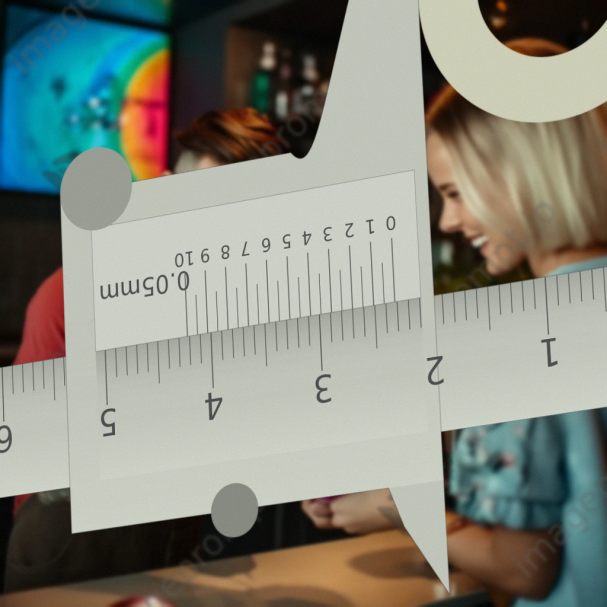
23.2 mm
